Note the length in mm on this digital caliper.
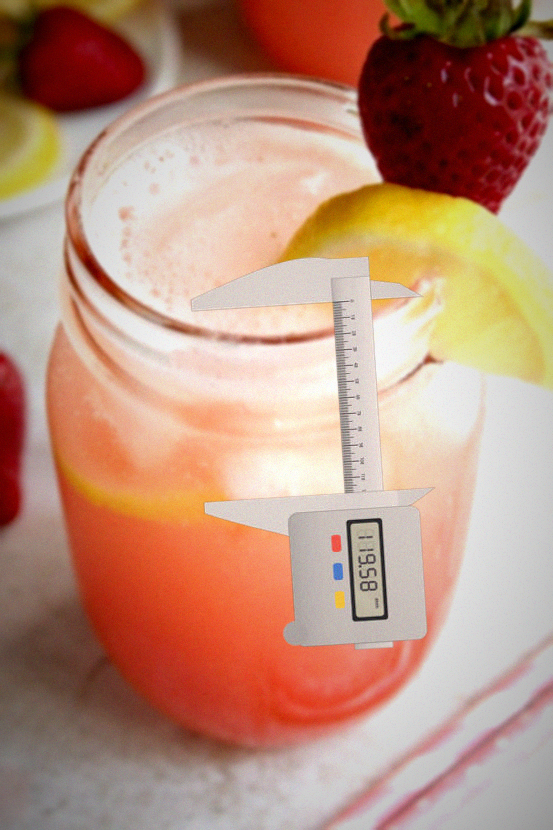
119.58 mm
